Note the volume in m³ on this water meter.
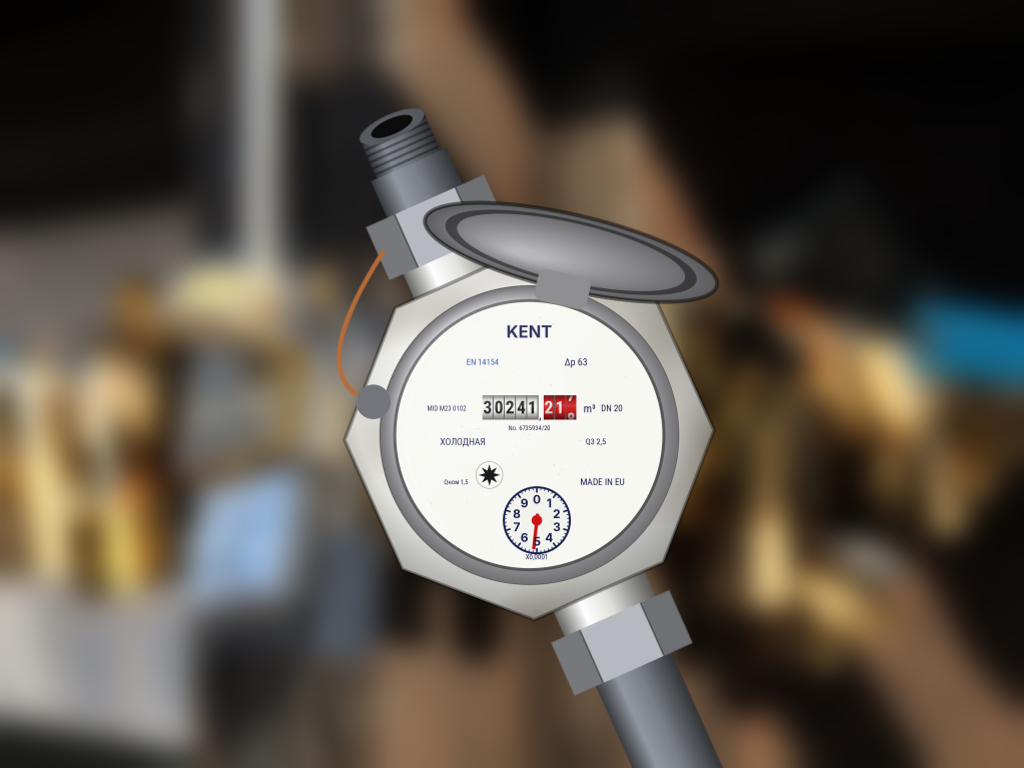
30241.2175 m³
